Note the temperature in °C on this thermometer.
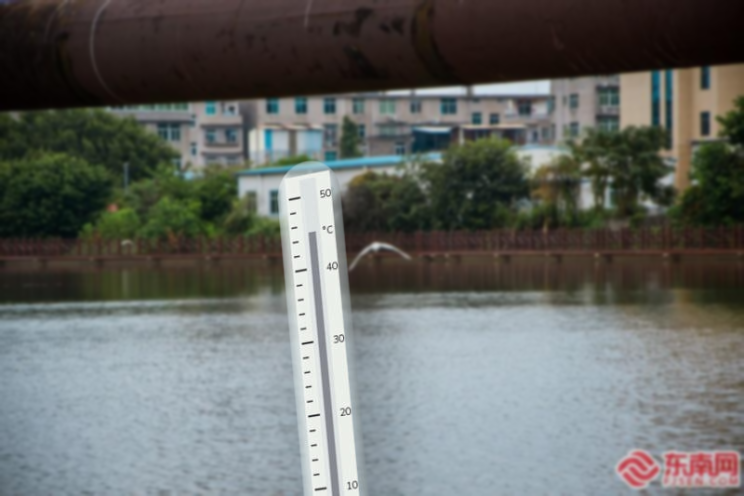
45 °C
